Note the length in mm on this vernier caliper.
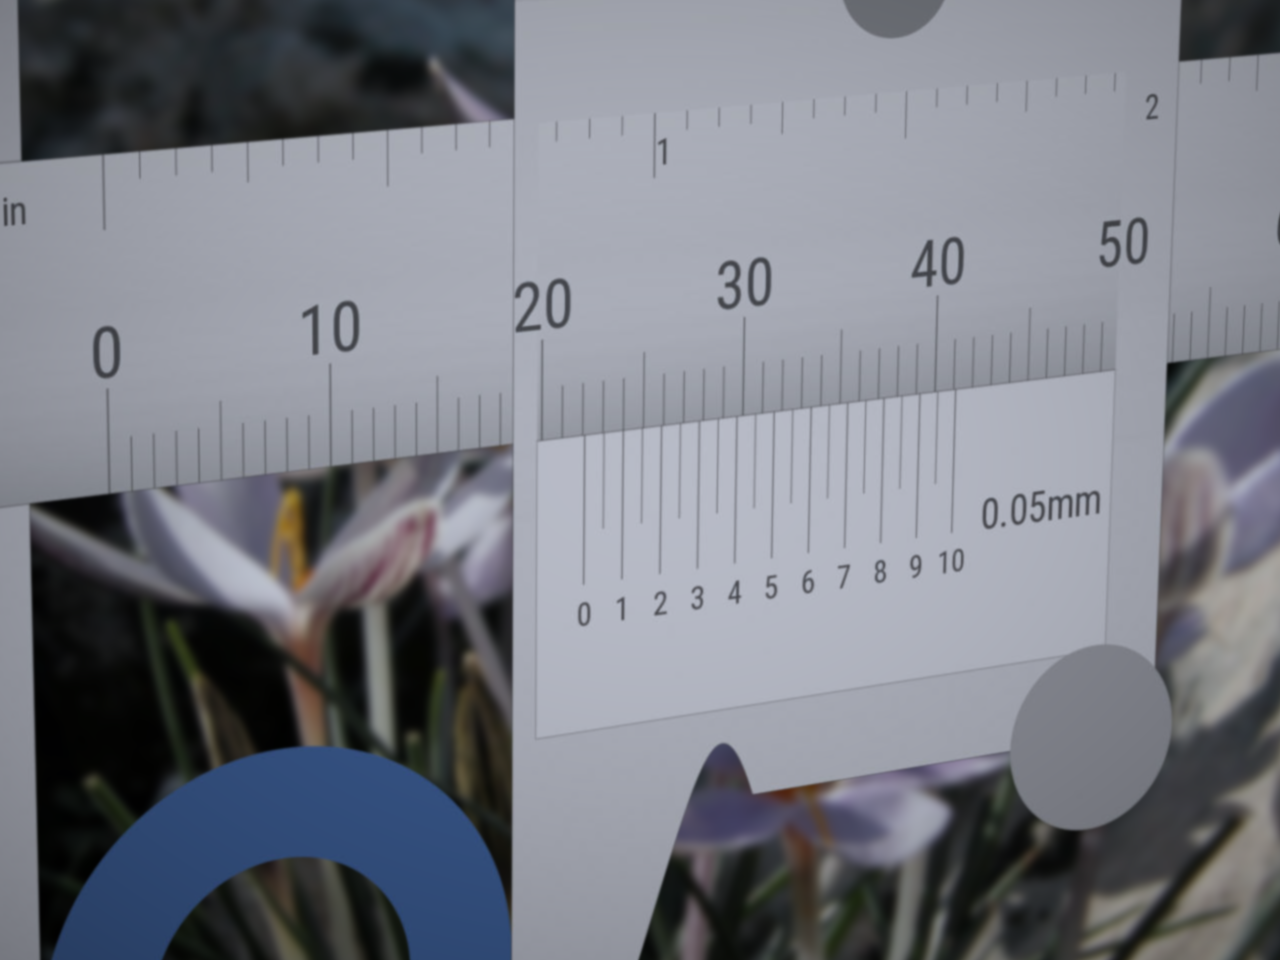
22.1 mm
